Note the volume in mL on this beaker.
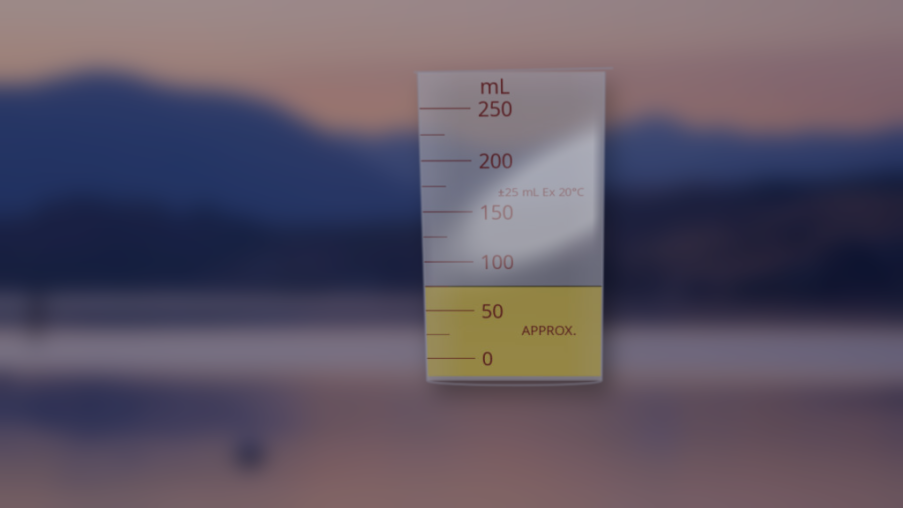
75 mL
